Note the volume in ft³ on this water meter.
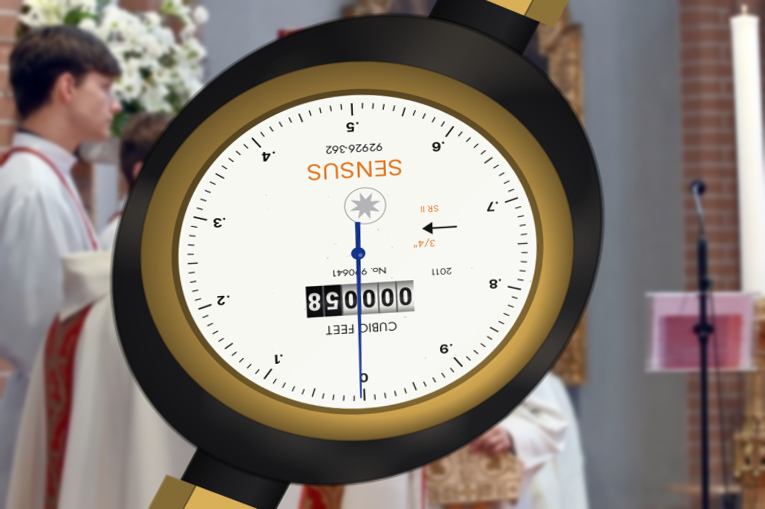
58.00 ft³
